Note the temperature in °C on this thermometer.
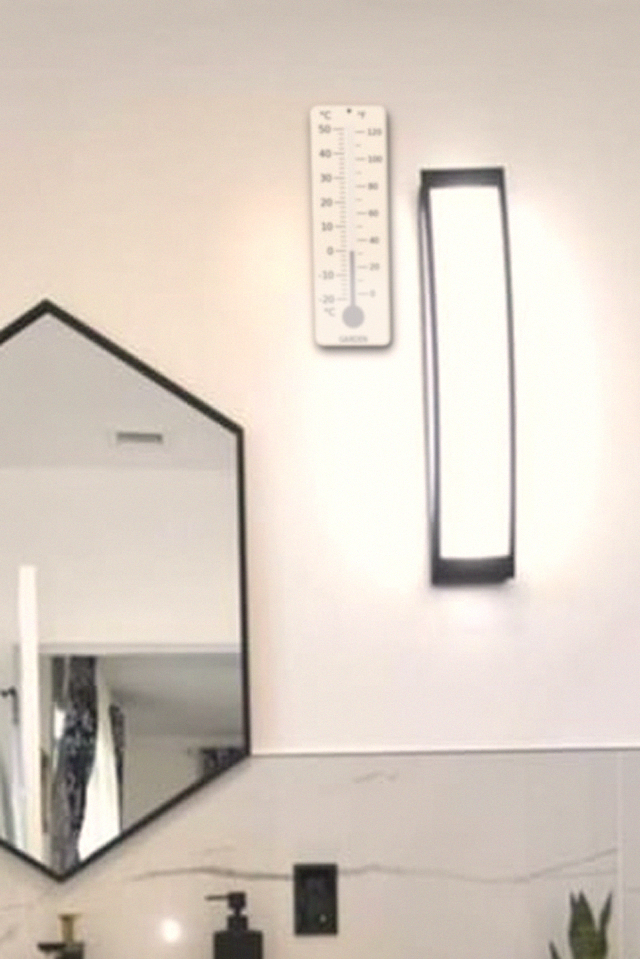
0 °C
